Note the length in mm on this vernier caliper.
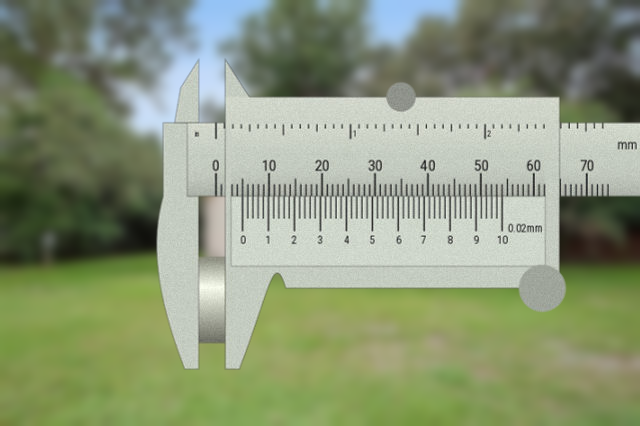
5.0 mm
